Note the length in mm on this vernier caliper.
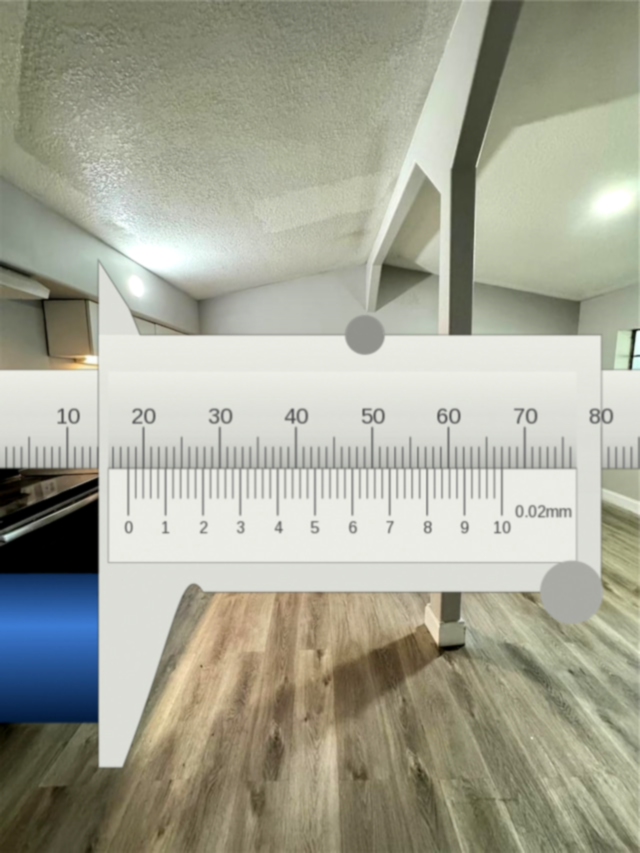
18.0 mm
